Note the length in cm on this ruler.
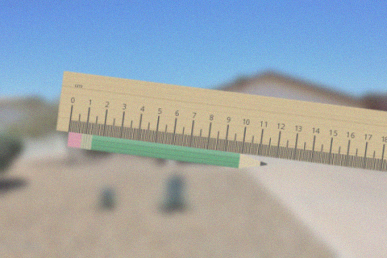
11.5 cm
